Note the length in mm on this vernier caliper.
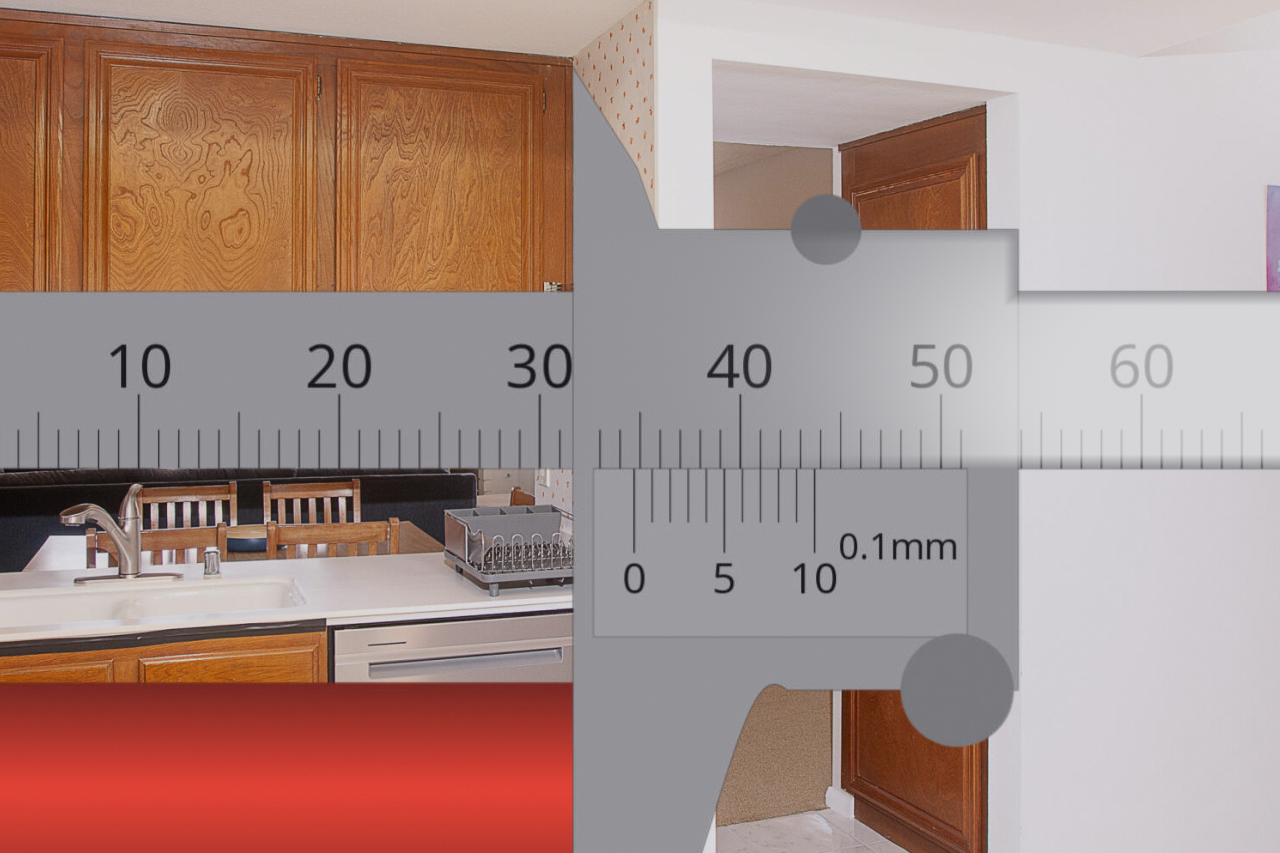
34.7 mm
